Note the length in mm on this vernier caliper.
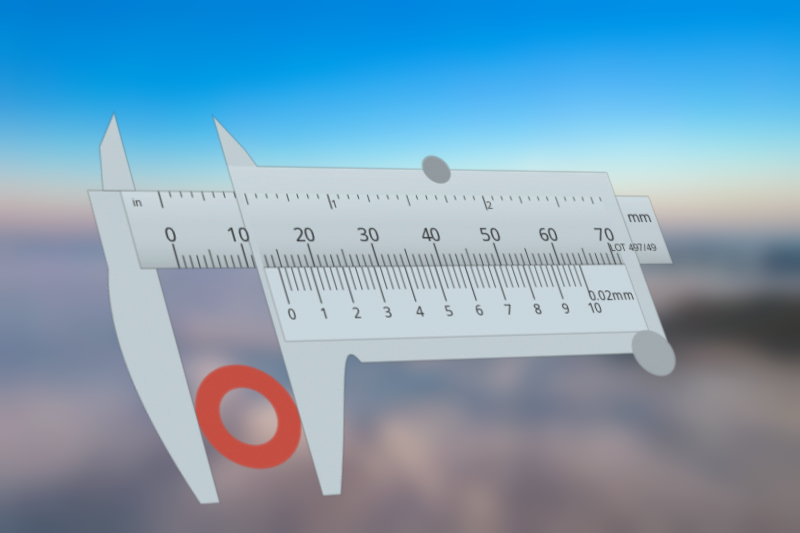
14.5 mm
